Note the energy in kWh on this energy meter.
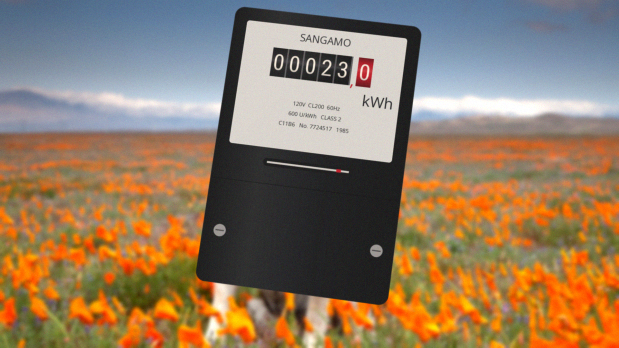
23.0 kWh
